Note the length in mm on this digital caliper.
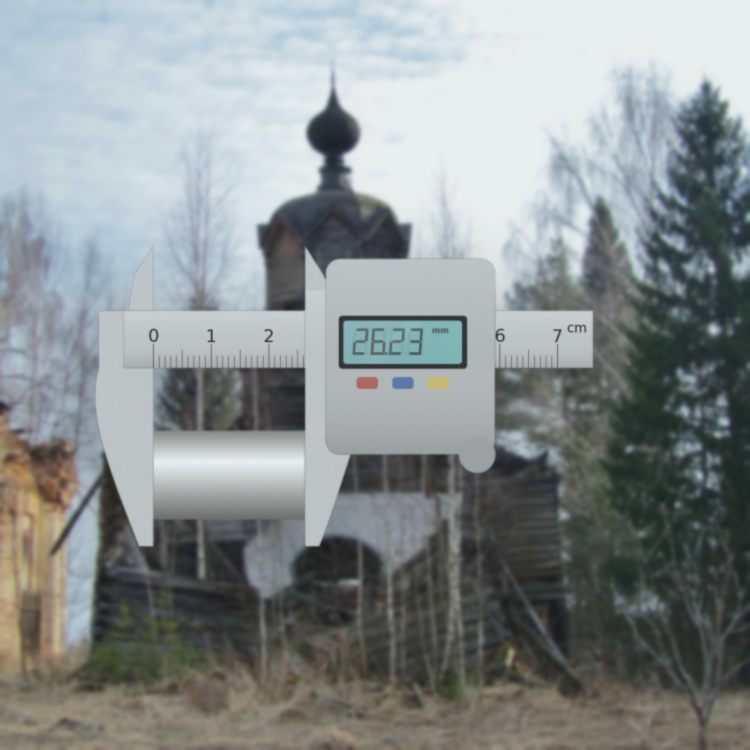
26.23 mm
